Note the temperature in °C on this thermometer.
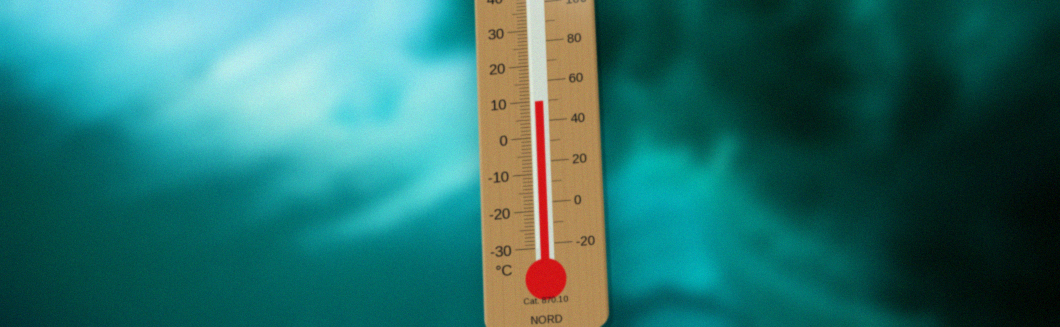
10 °C
